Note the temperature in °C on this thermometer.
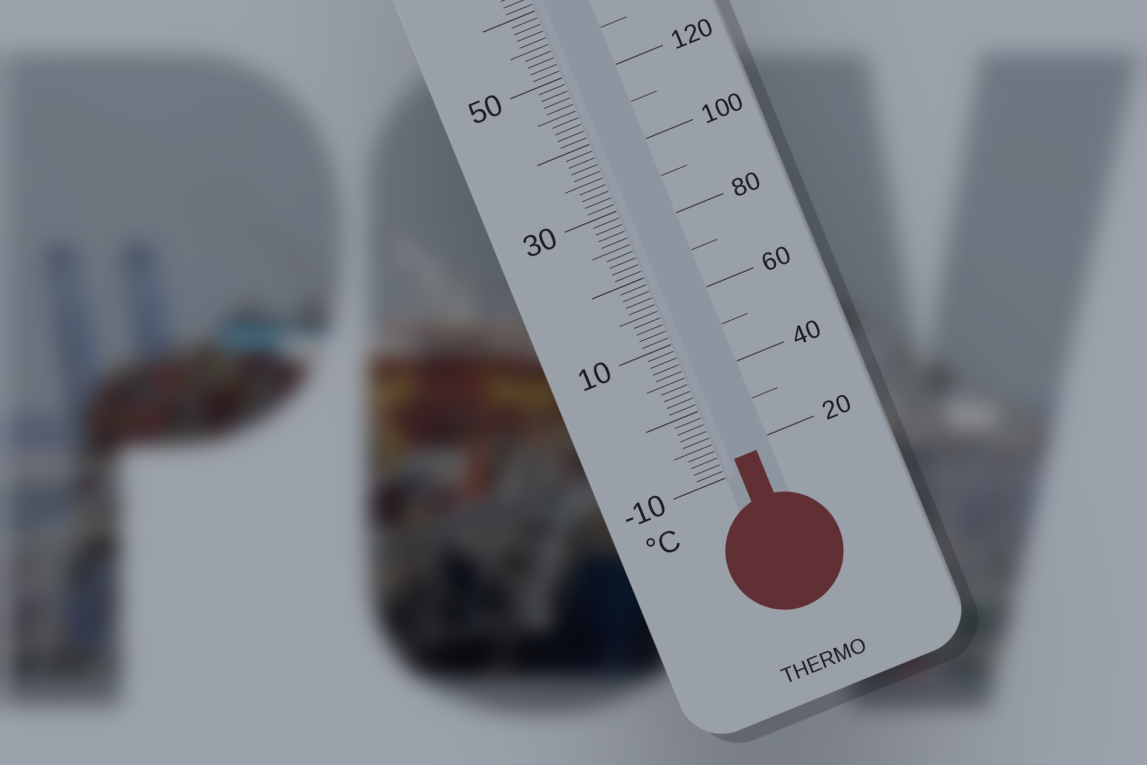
-8 °C
